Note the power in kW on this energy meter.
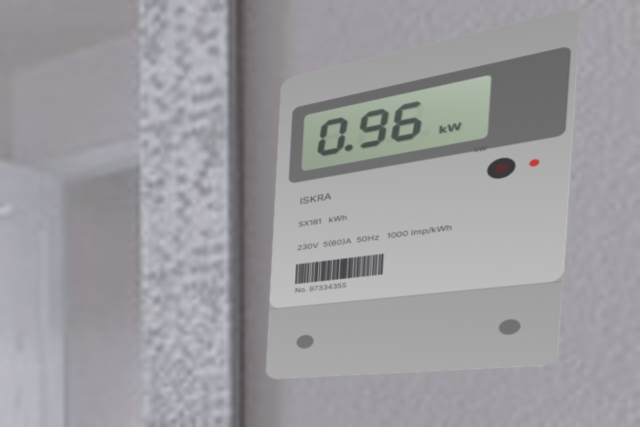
0.96 kW
